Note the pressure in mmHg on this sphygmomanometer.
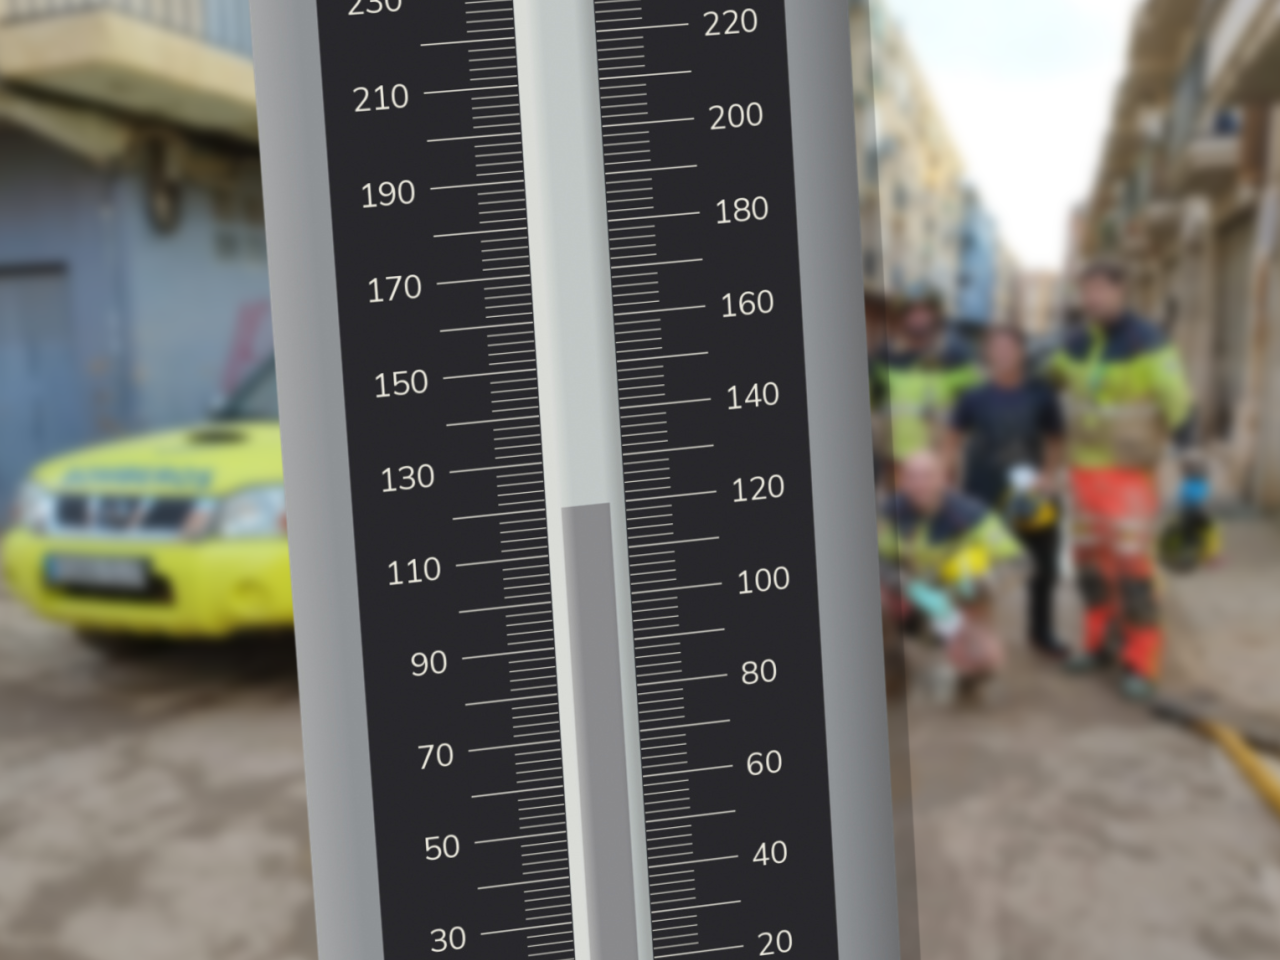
120 mmHg
